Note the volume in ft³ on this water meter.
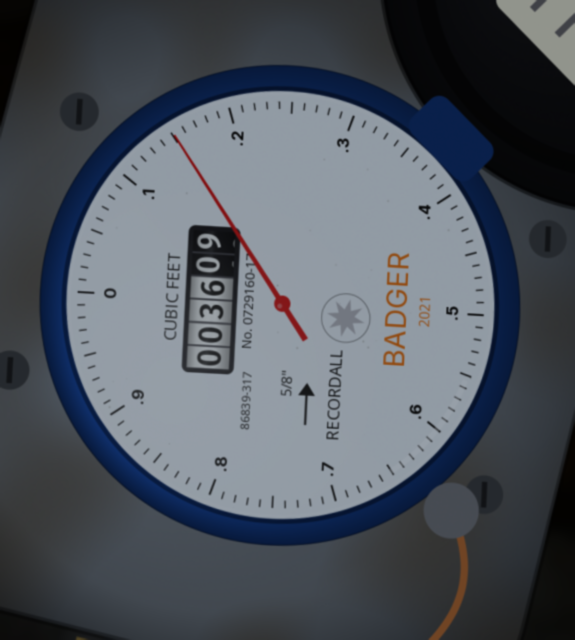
3609.15 ft³
